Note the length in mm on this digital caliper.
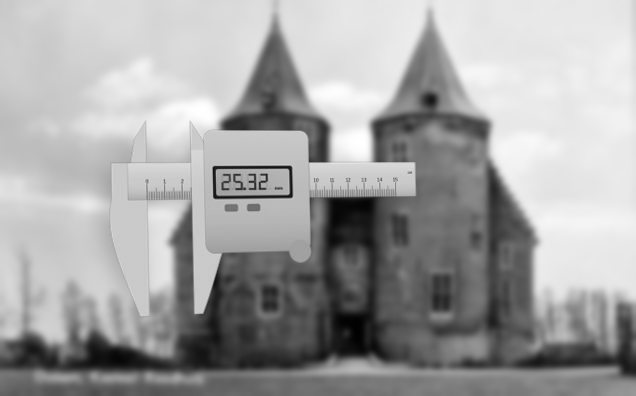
25.32 mm
